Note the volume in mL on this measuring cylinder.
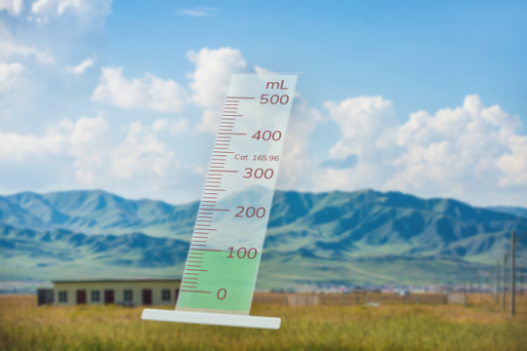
100 mL
